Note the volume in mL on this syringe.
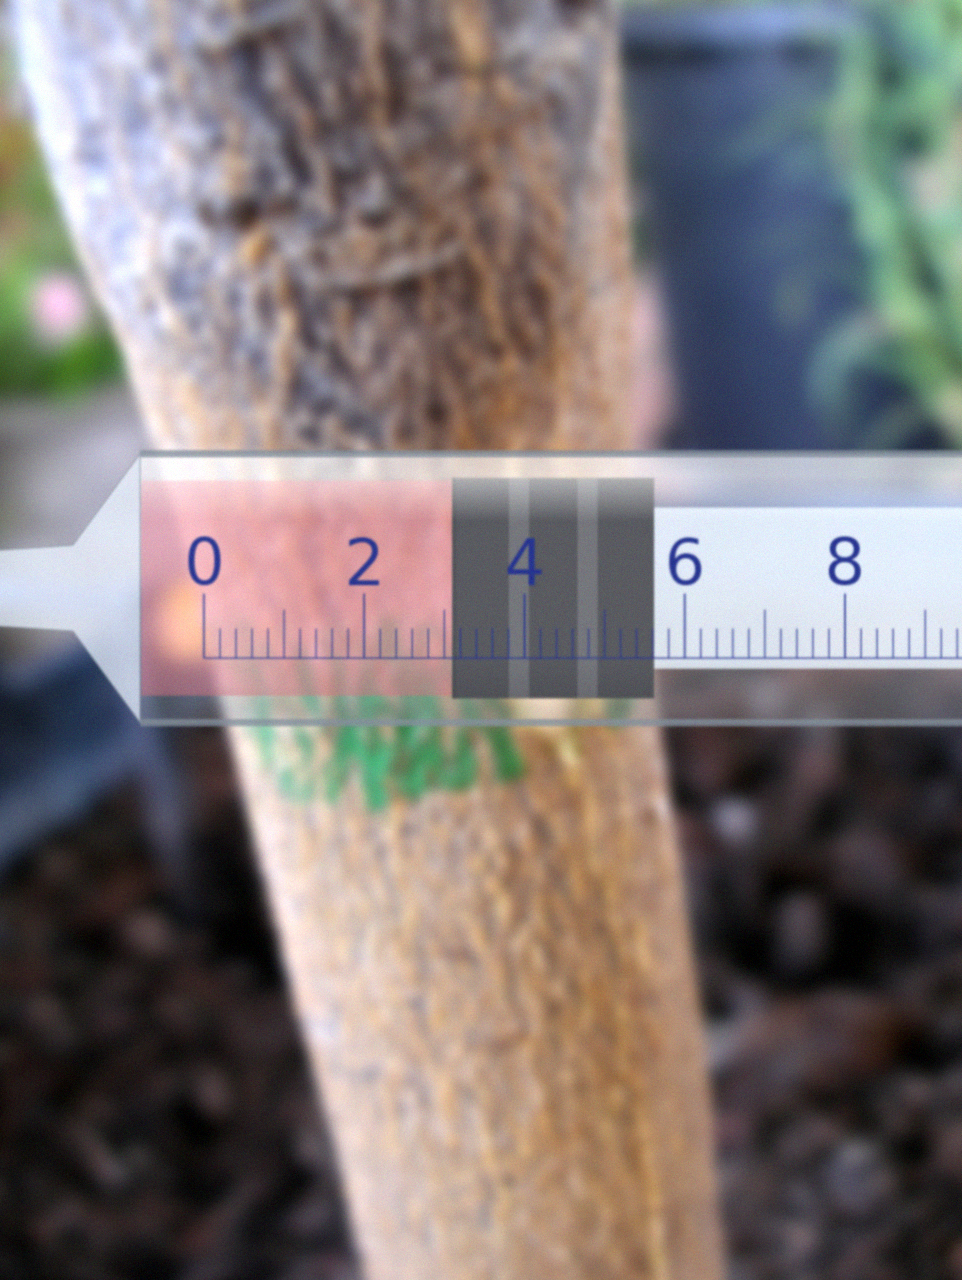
3.1 mL
